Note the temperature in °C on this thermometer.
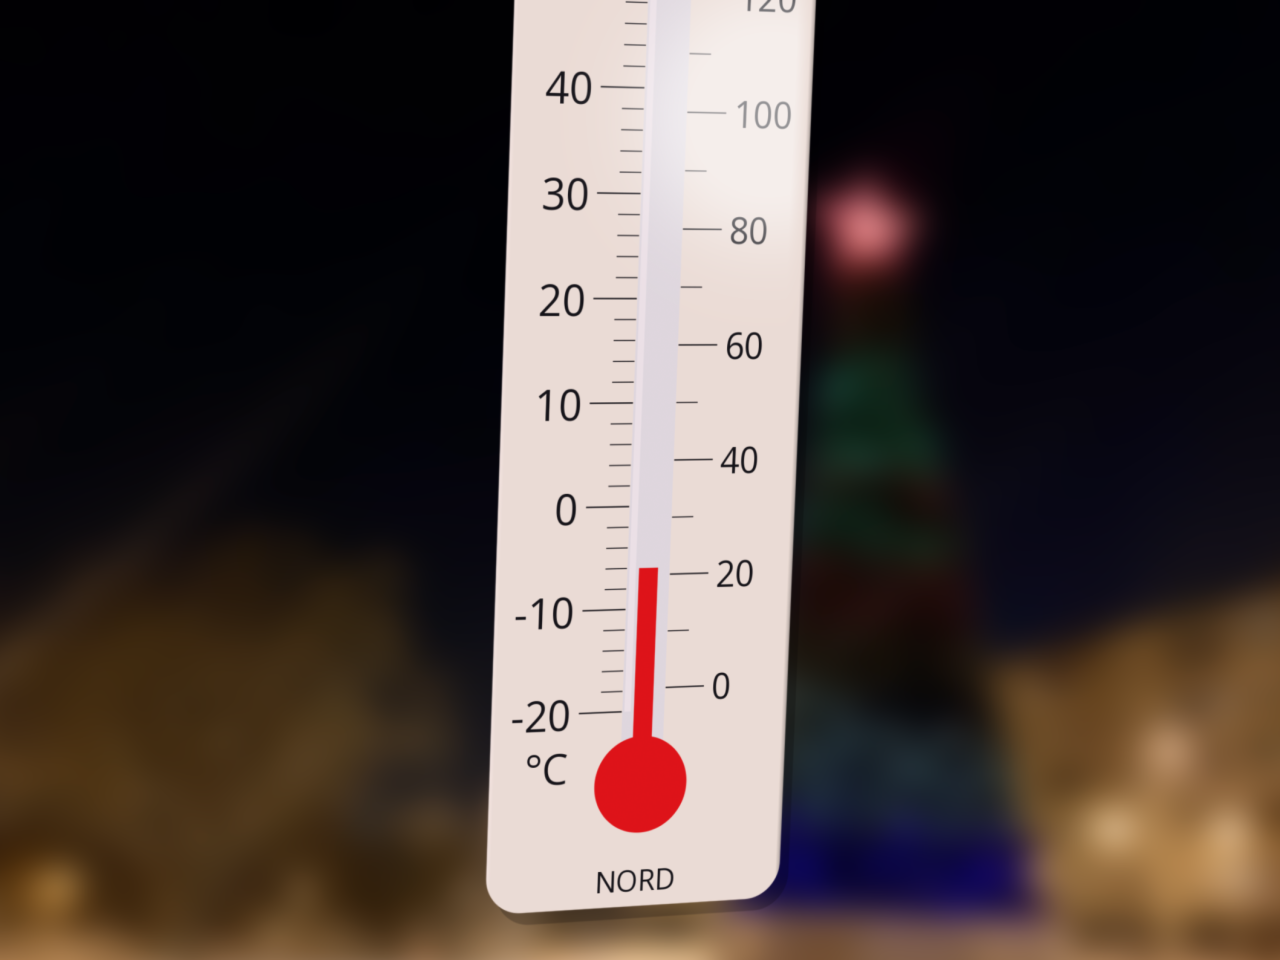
-6 °C
